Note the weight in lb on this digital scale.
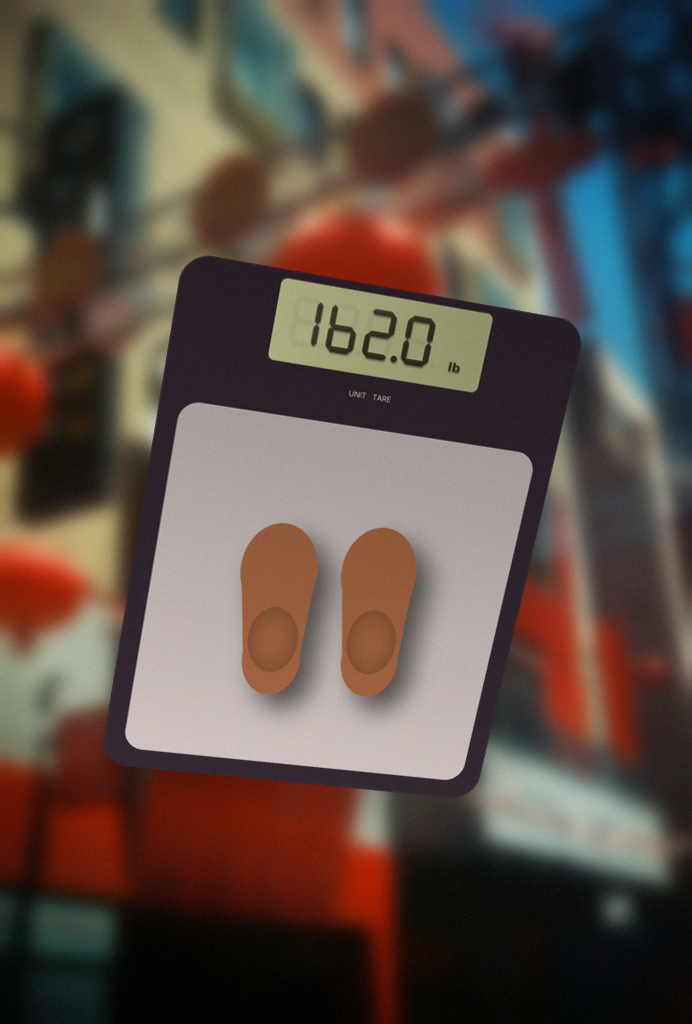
162.0 lb
